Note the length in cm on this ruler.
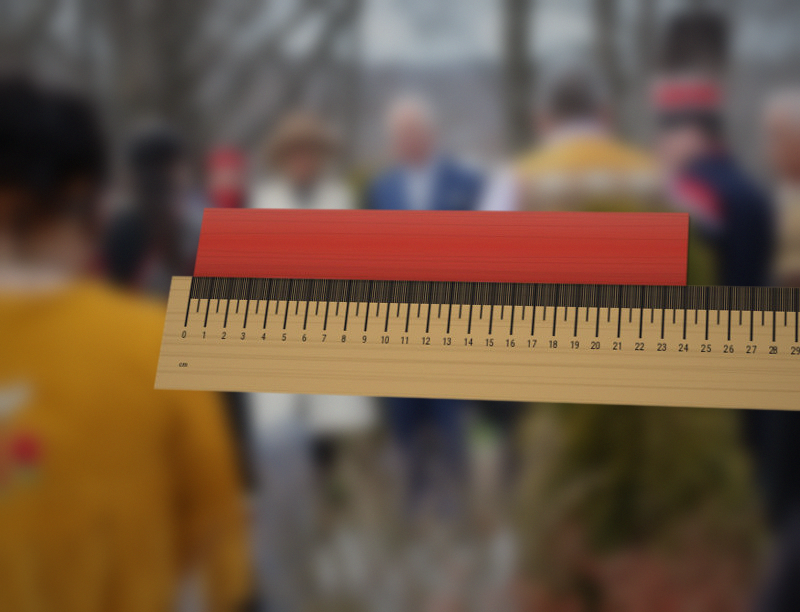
24 cm
